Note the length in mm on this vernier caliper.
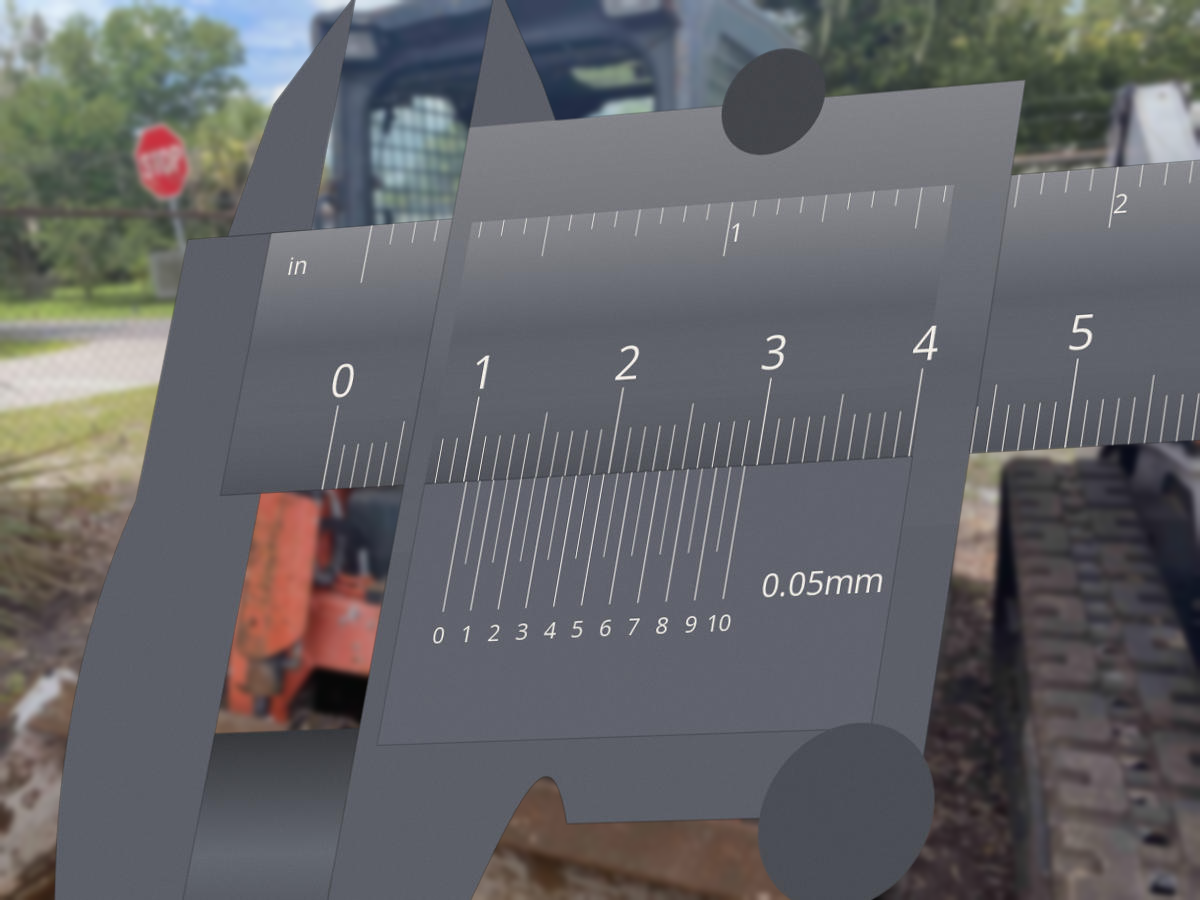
10.2 mm
